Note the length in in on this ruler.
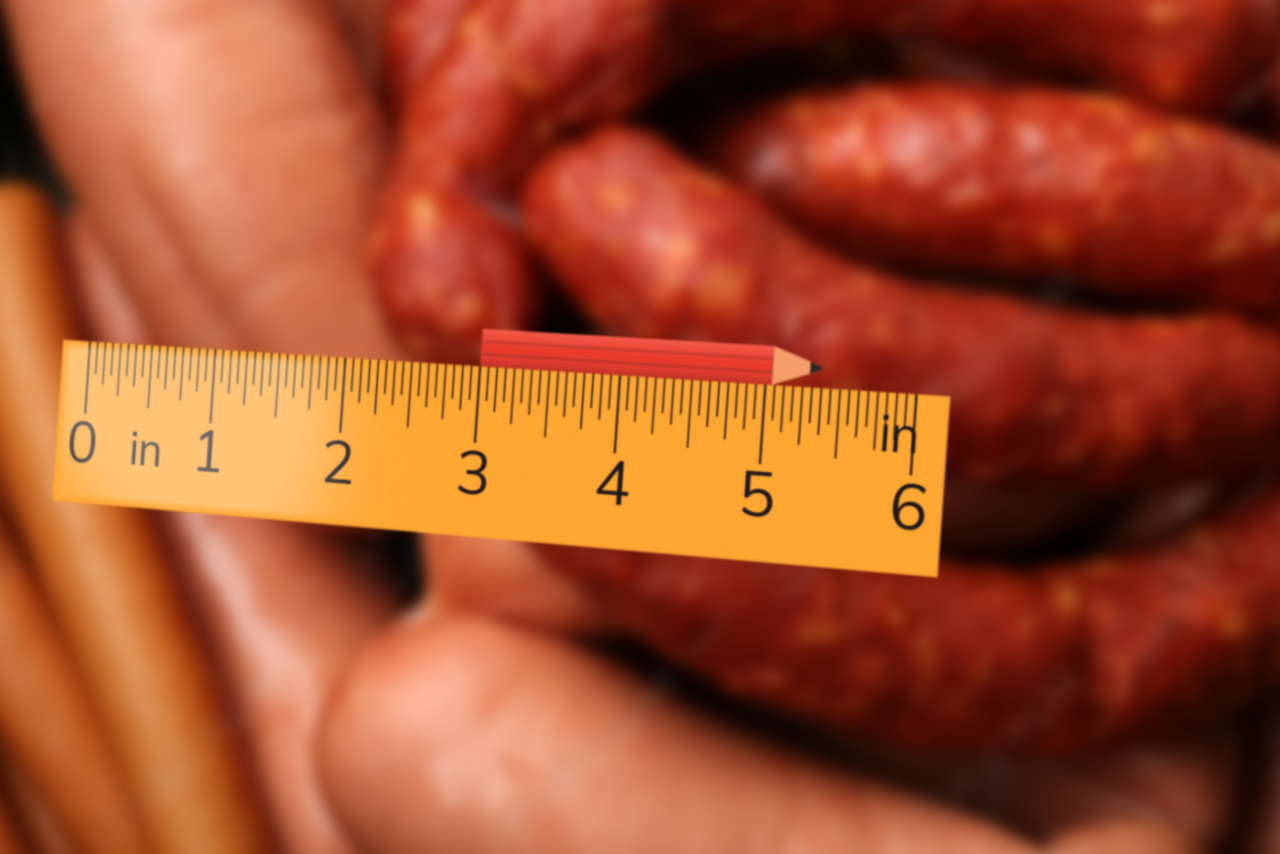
2.375 in
